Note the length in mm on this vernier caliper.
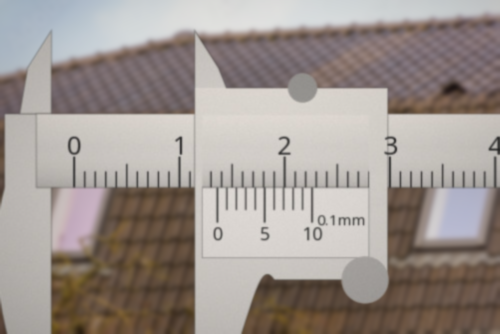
13.6 mm
